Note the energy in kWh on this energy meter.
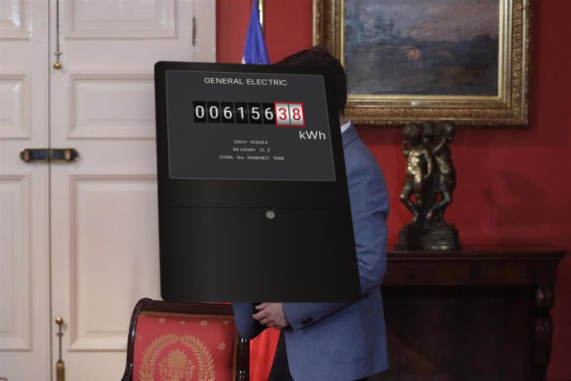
6156.38 kWh
